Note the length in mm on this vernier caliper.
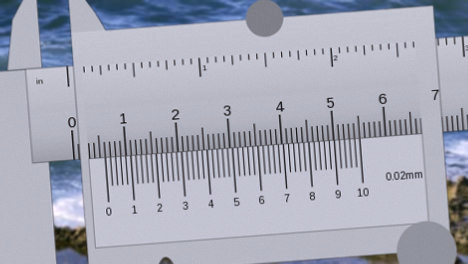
6.0 mm
